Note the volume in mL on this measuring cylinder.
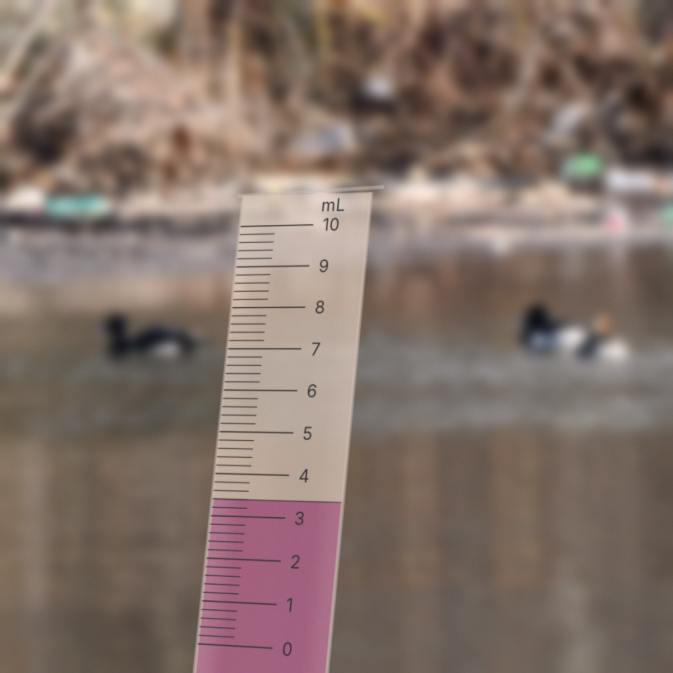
3.4 mL
